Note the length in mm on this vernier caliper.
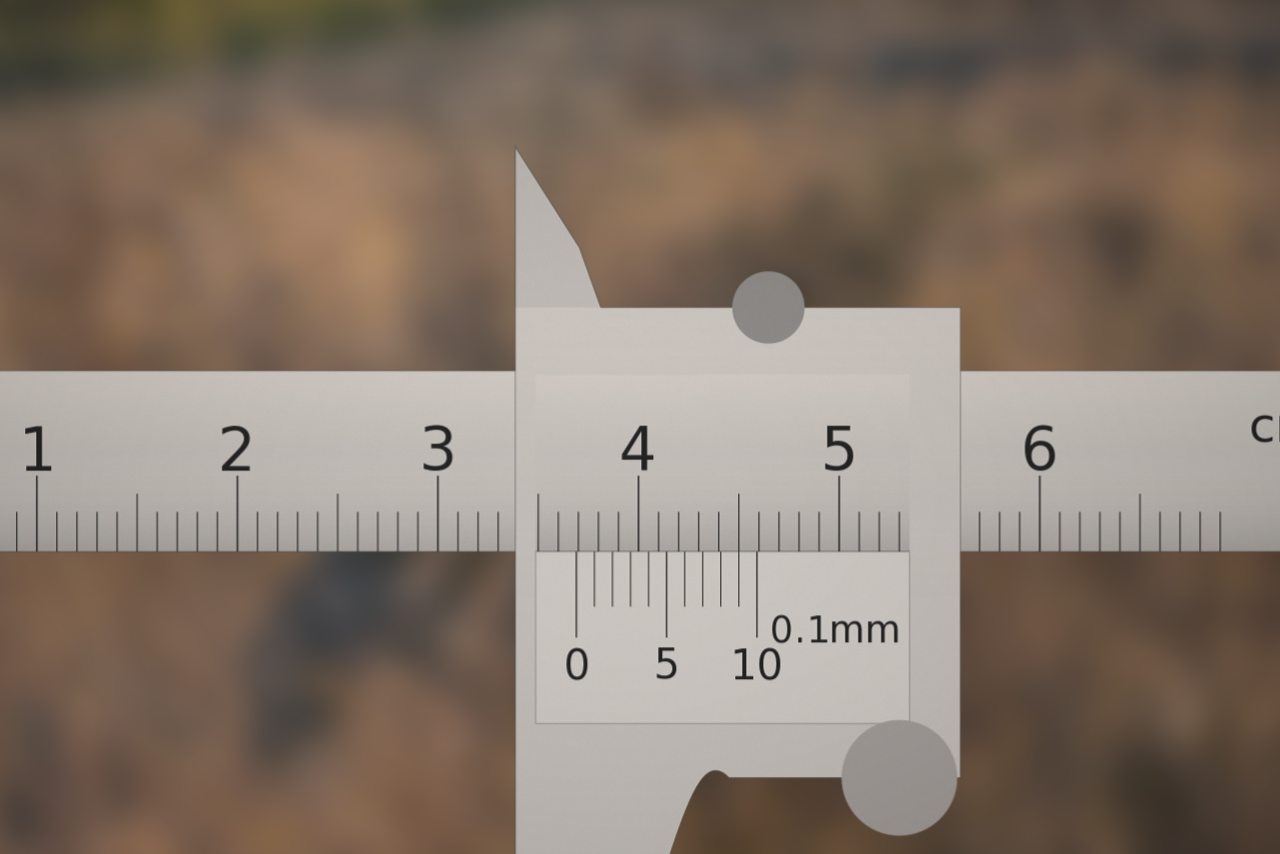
36.9 mm
